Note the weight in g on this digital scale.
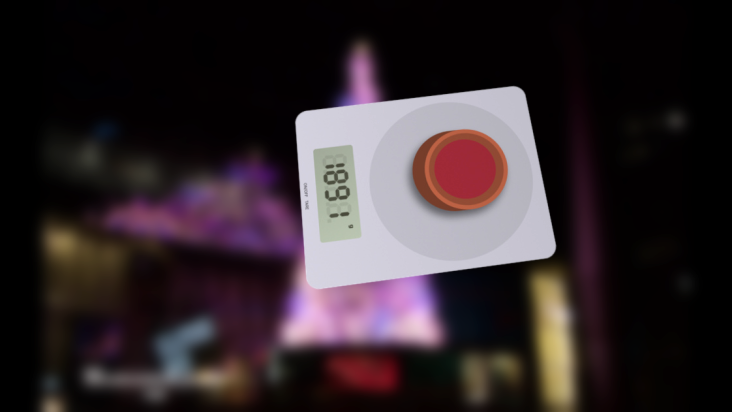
1891 g
